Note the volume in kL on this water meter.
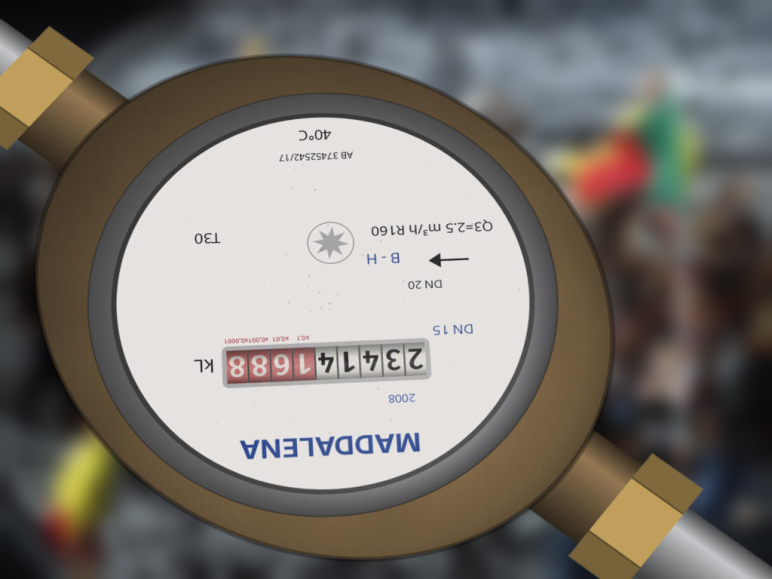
23414.1688 kL
